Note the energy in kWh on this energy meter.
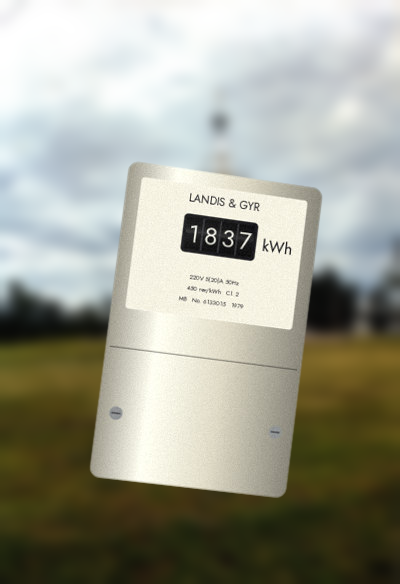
1837 kWh
